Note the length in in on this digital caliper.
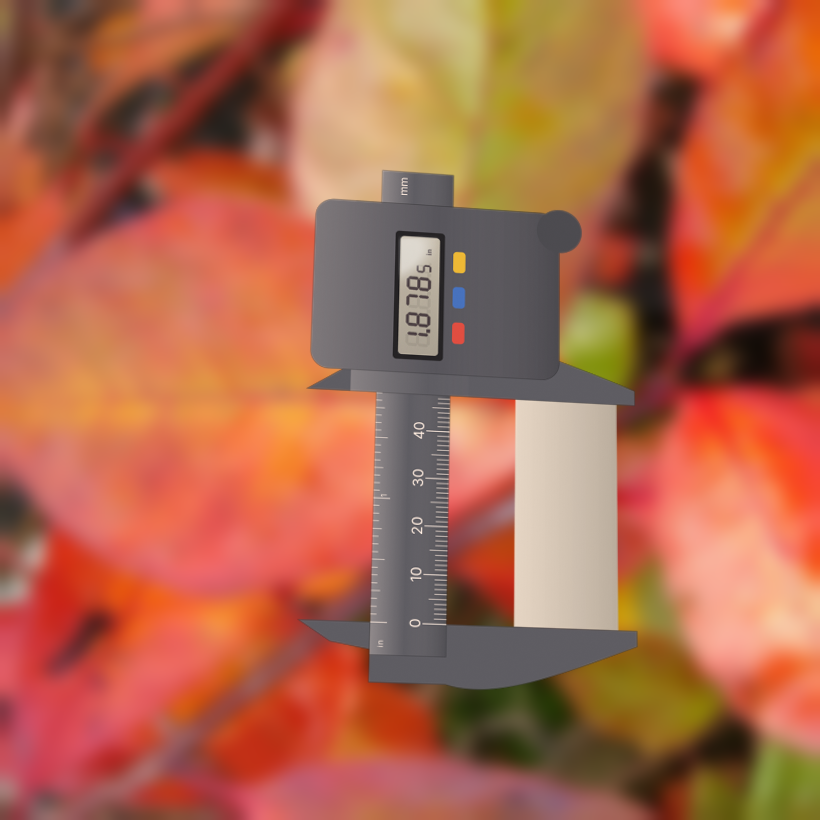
1.8785 in
